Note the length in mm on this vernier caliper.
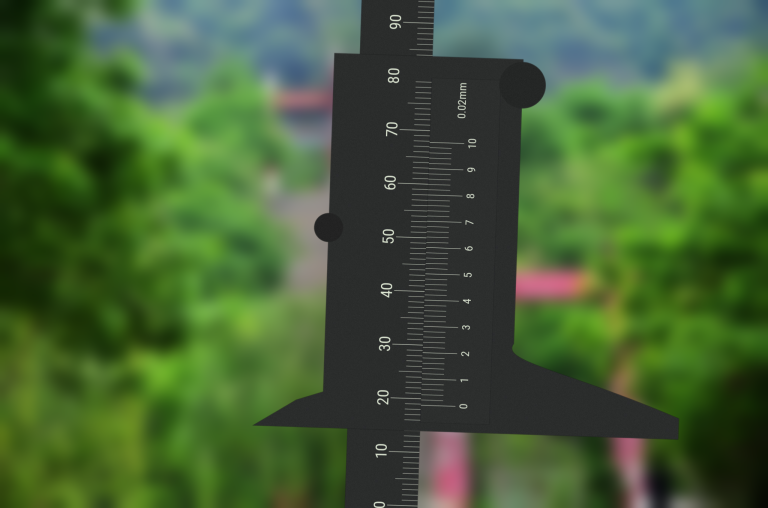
18.8 mm
